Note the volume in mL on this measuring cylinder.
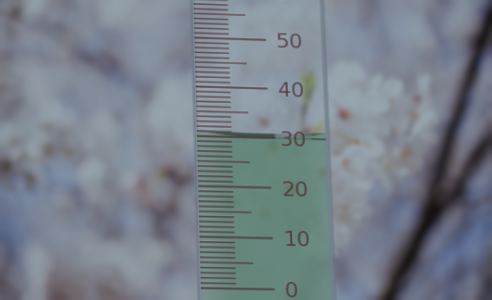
30 mL
